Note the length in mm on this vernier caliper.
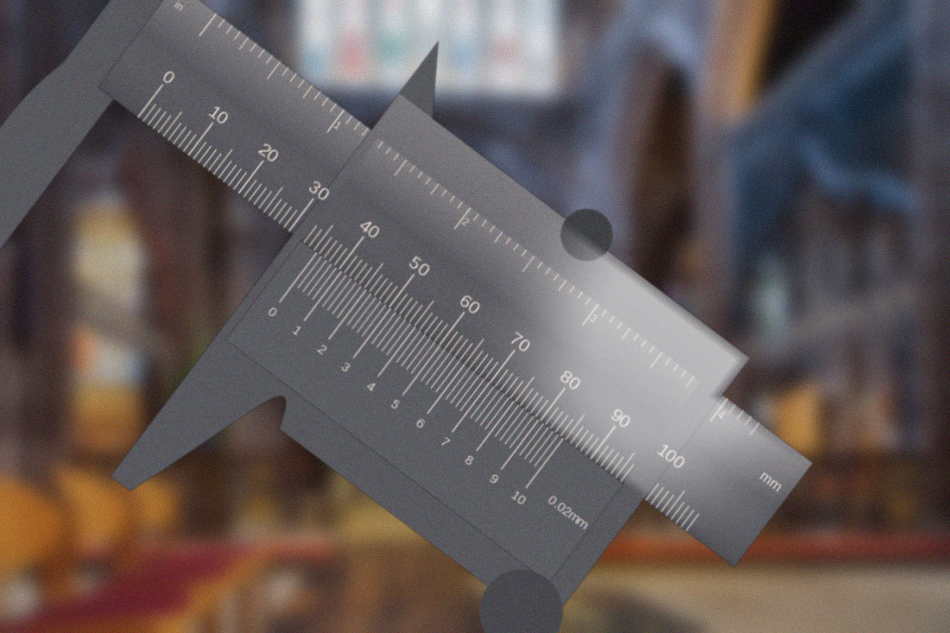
35.6 mm
